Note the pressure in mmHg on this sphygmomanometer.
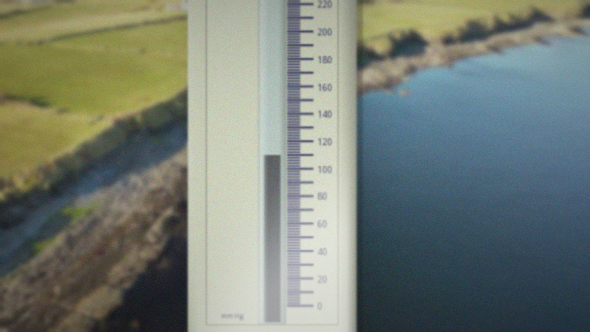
110 mmHg
